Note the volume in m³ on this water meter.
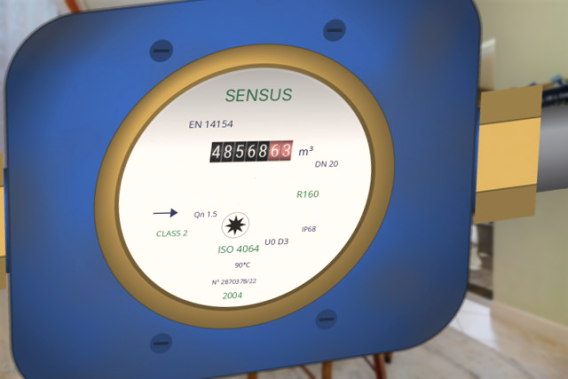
48568.63 m³
